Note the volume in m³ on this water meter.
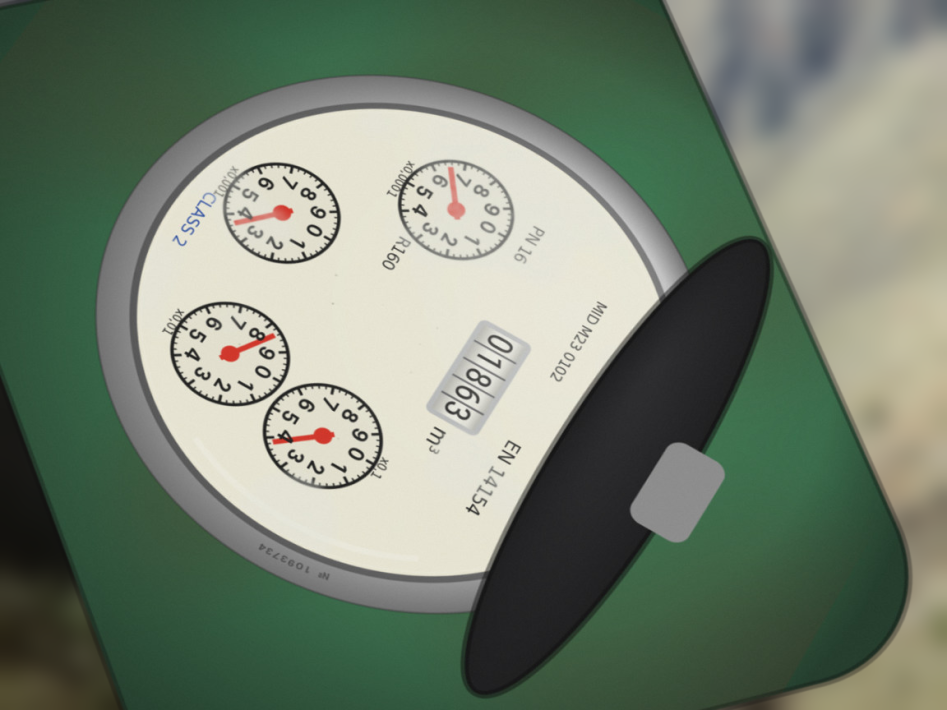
1863.3836 m³
